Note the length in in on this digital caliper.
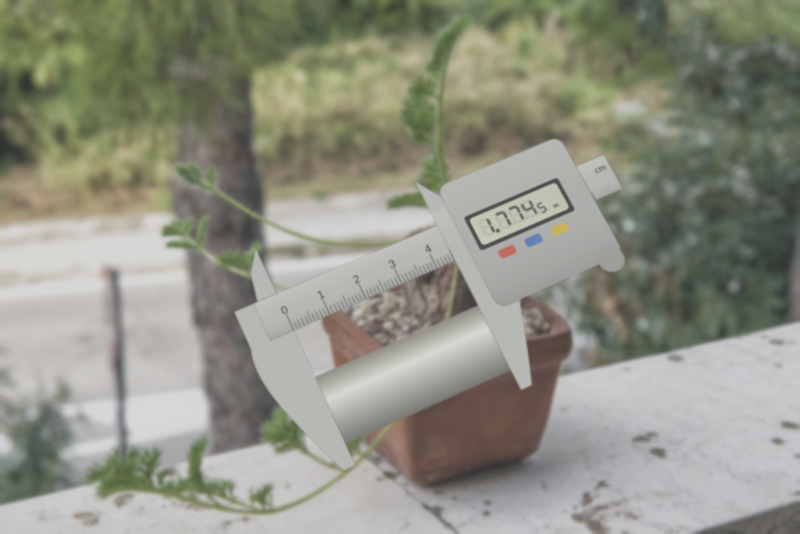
1.7745 in
